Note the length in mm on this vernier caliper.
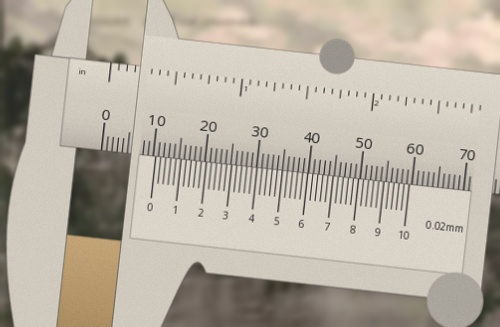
10.5 mm
